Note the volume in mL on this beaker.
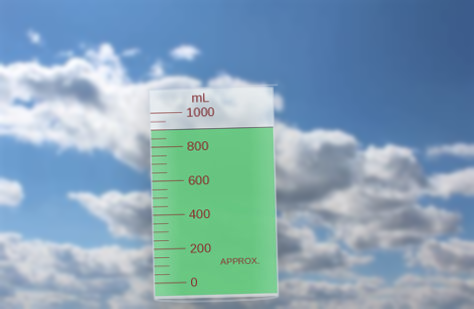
900 mL
